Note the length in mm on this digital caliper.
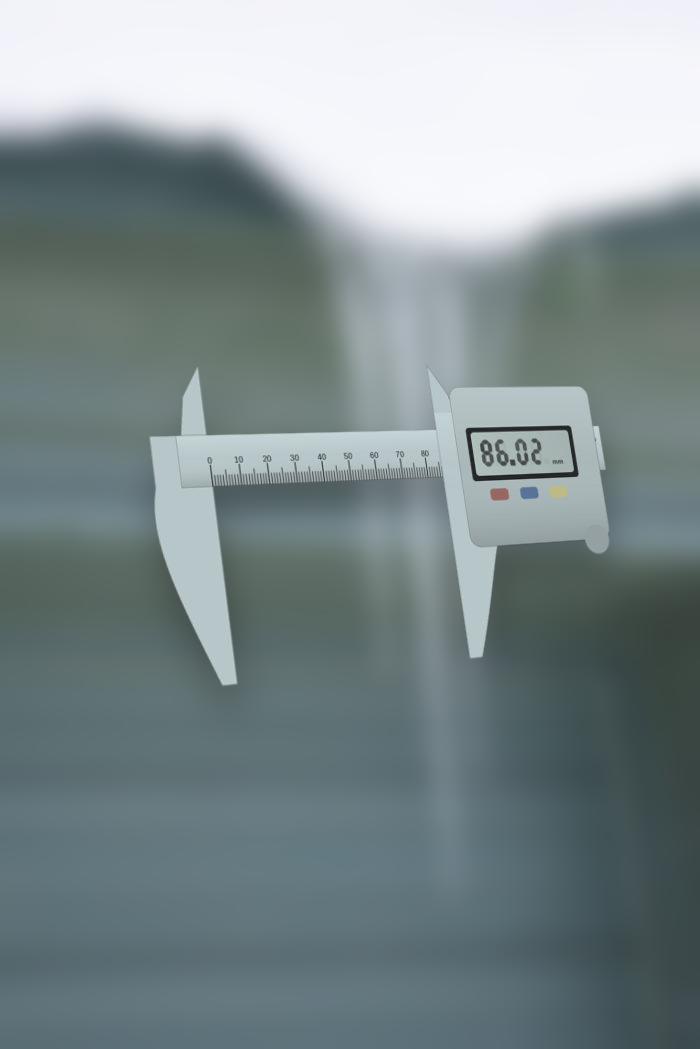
86.02 mm
